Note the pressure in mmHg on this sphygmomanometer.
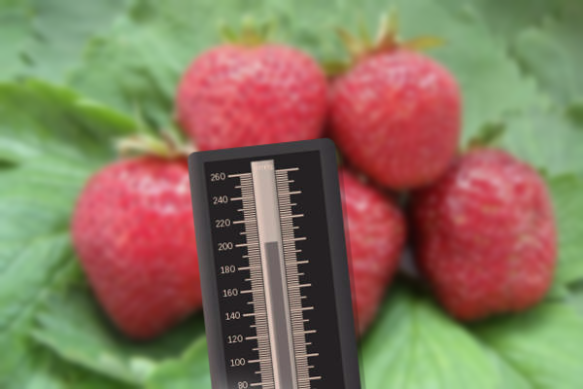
200 mmHg
